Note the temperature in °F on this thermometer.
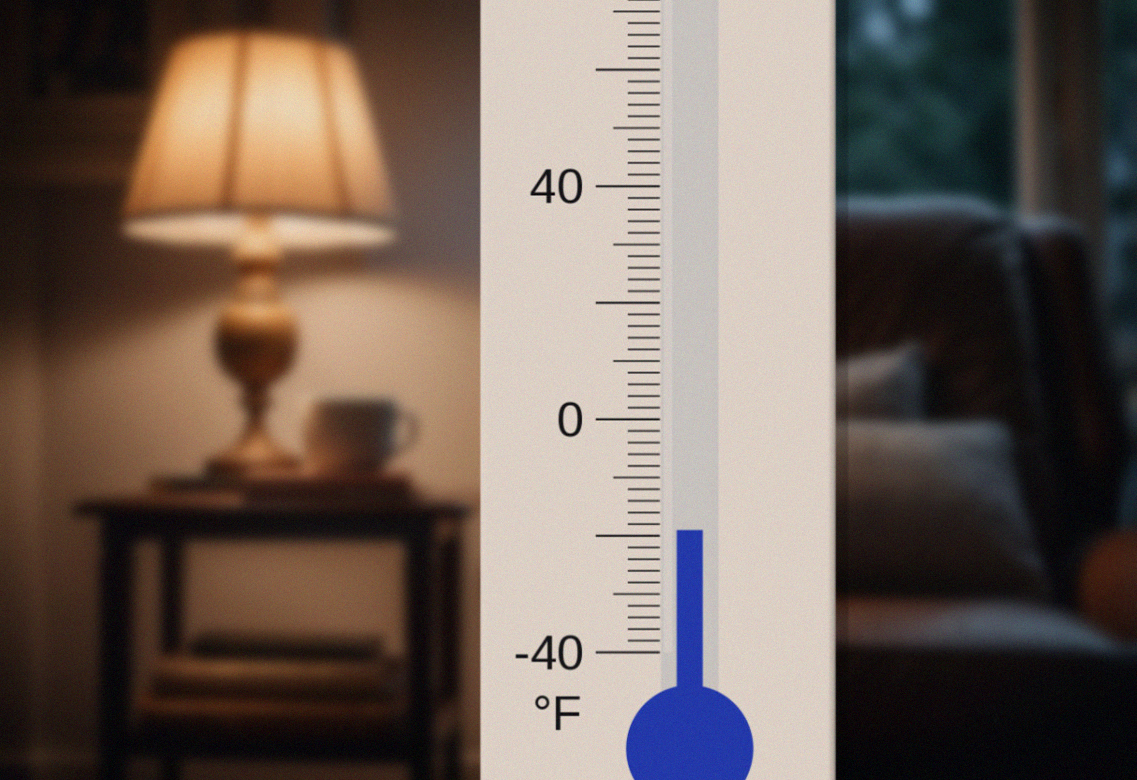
-19 °F
